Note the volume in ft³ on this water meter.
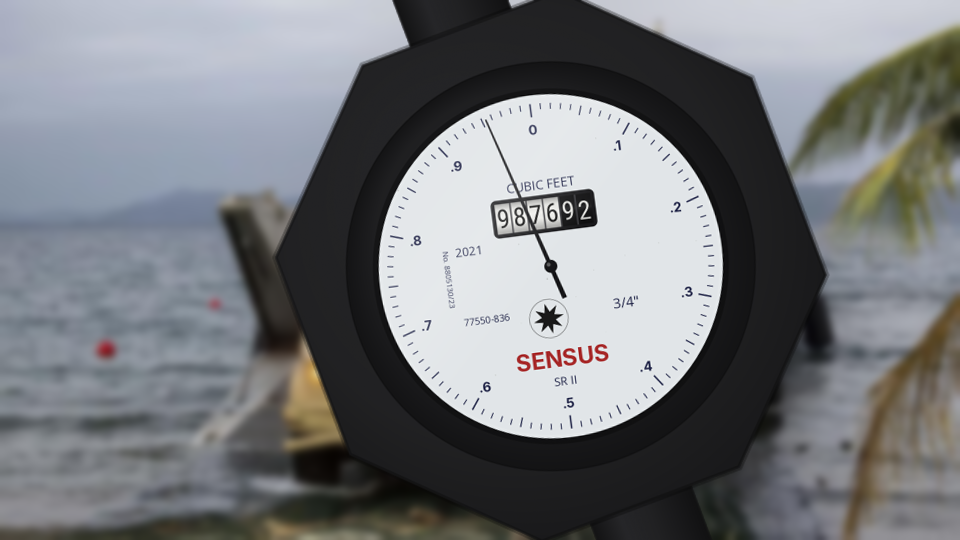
987691.95 ft³
